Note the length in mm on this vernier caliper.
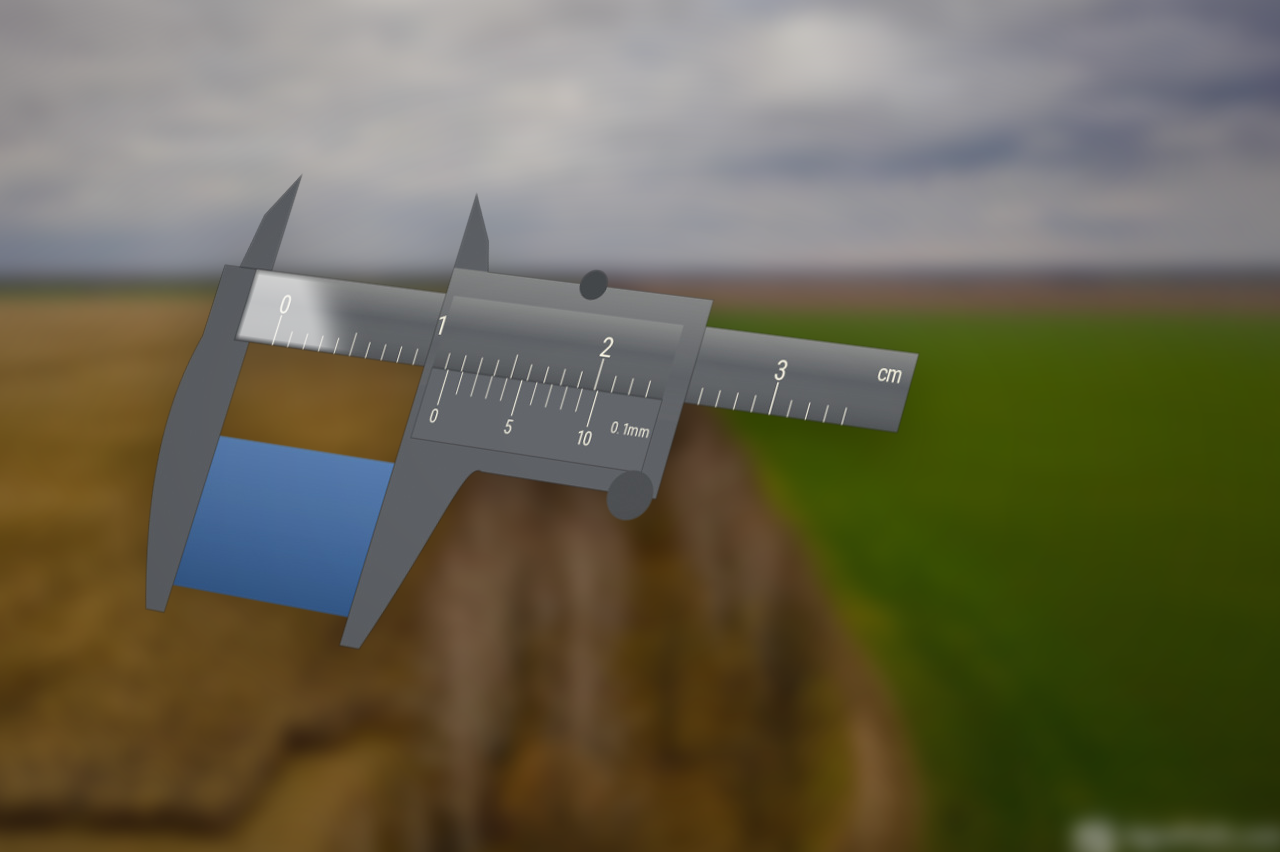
11.2 mm
